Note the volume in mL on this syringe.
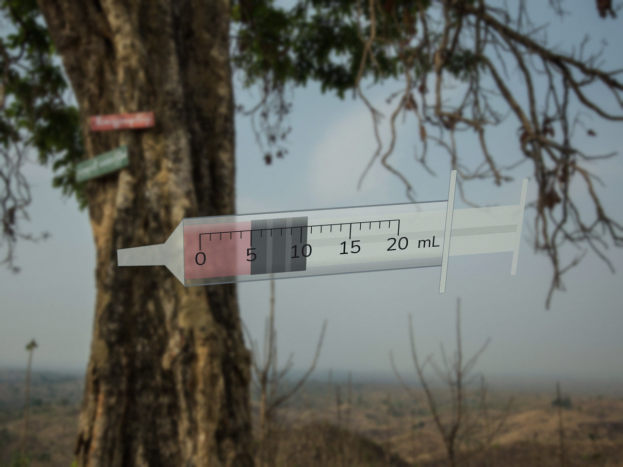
5 mL
